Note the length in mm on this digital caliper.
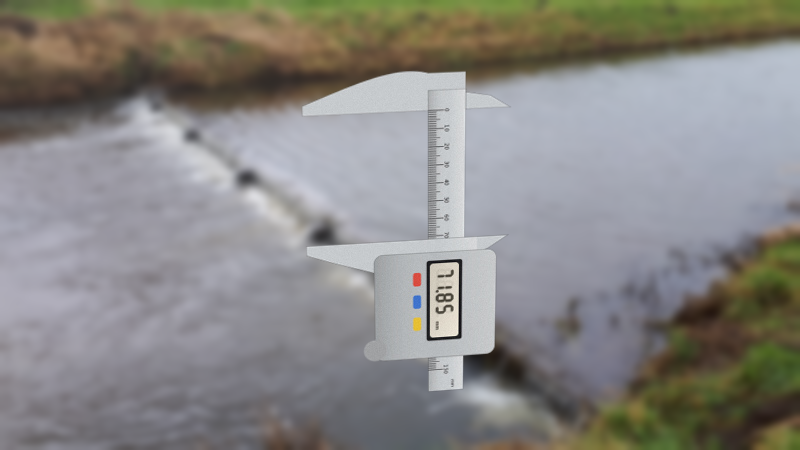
71.85 mm
